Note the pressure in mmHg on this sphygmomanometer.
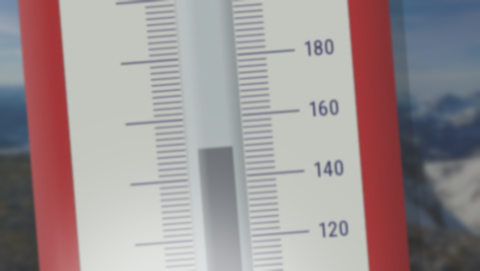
150 mmHg
